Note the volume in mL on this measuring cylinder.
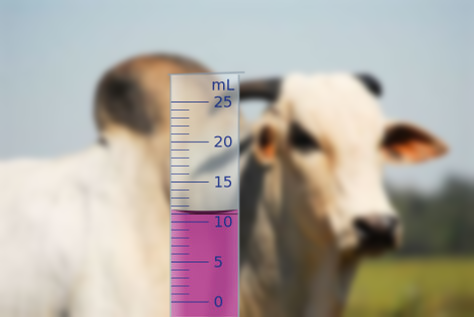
11 mL
